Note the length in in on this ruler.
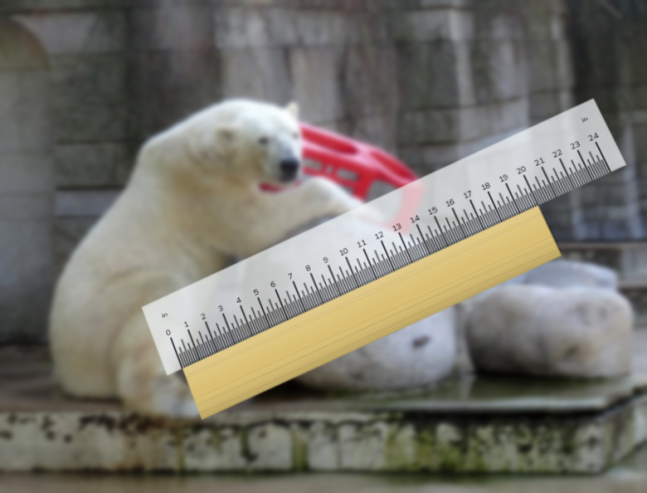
20 in
